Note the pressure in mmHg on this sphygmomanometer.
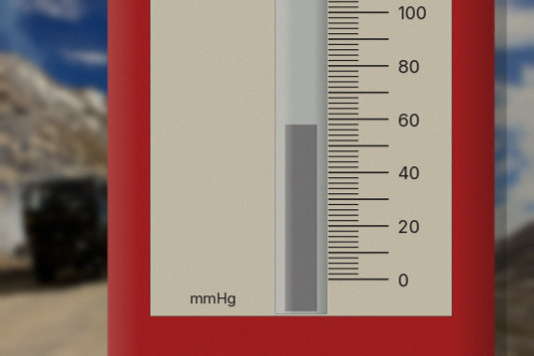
58 mmHg
